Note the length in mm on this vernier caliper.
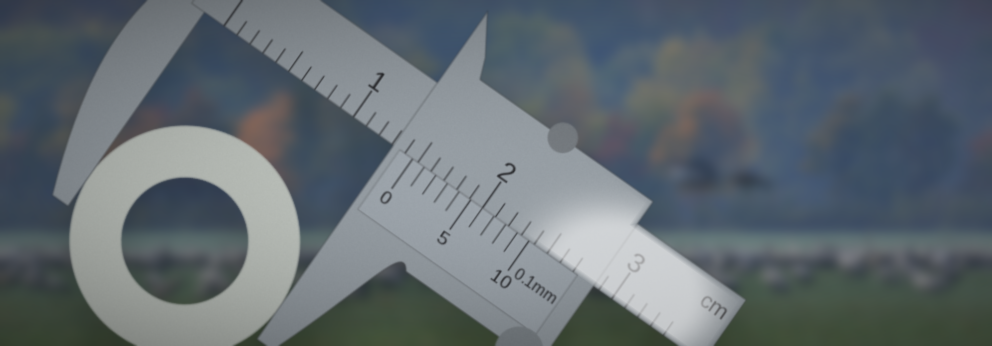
14.6 mm
